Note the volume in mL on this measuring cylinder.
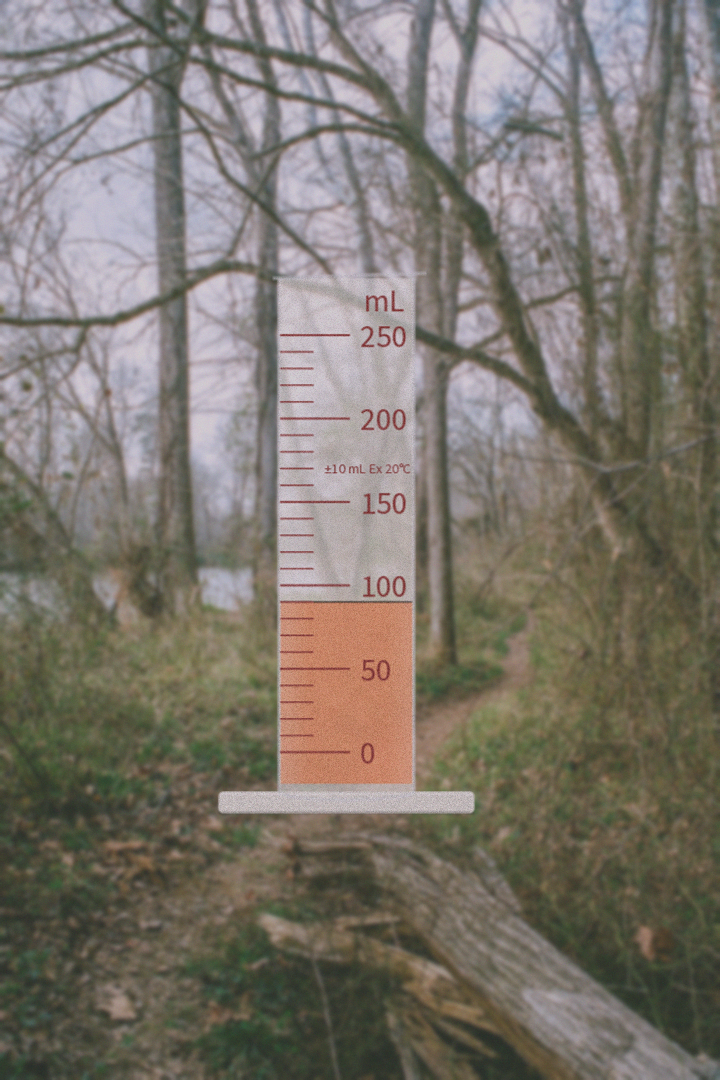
90 mL
